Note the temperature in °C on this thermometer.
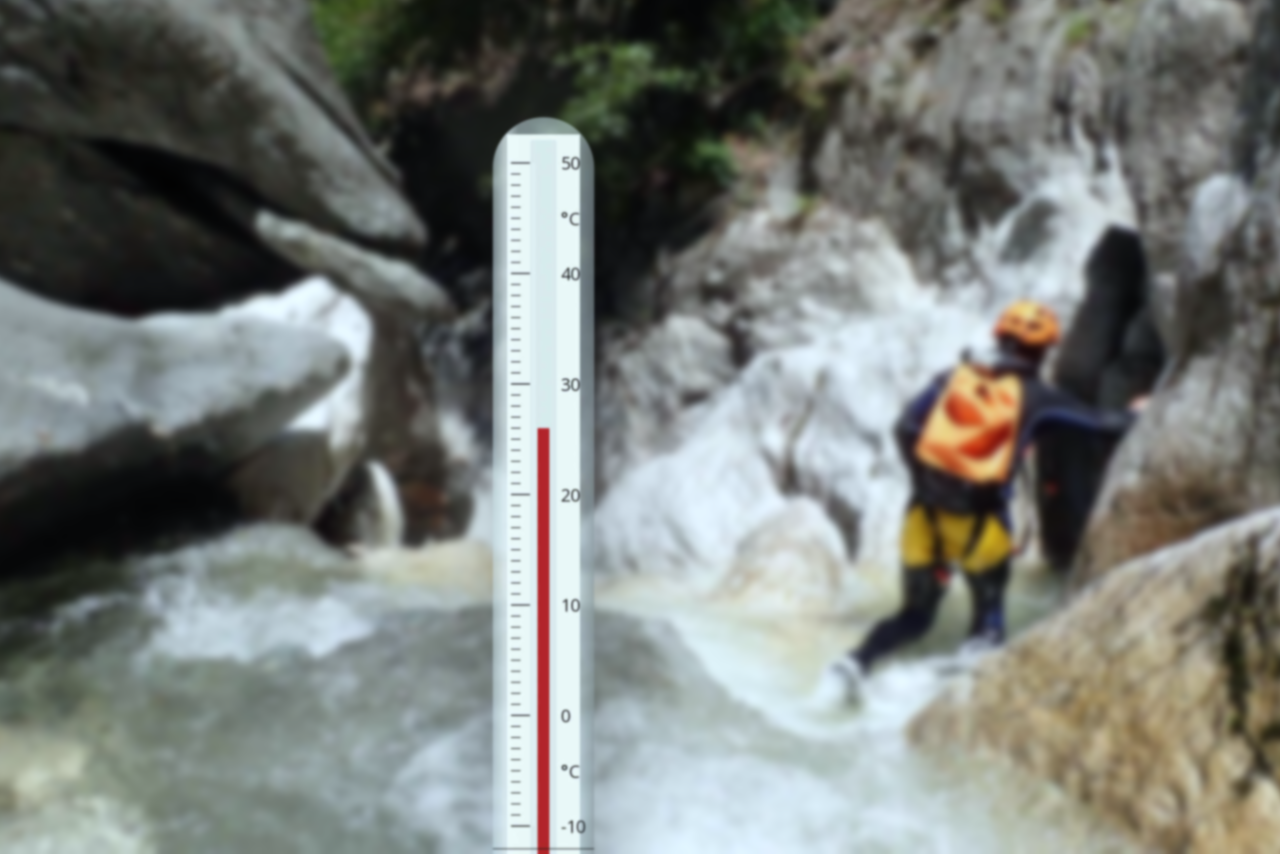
26 °C
